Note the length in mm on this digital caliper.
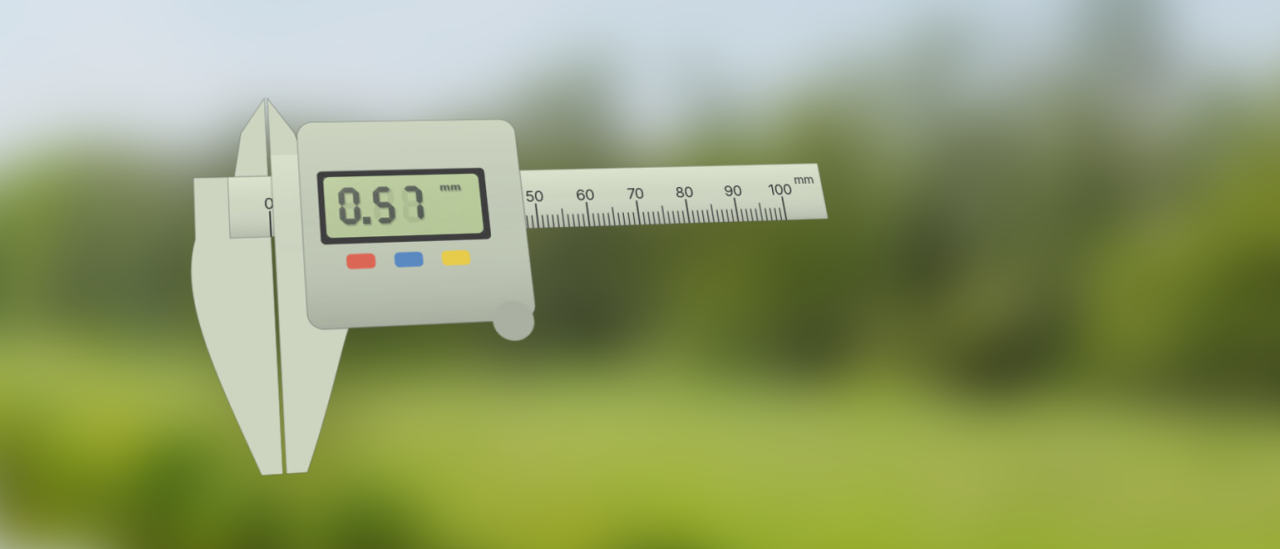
0.57 mm
